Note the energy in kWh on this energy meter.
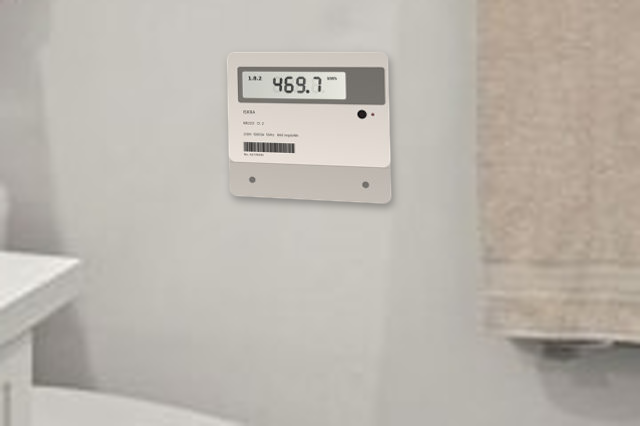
469.7 kWh
